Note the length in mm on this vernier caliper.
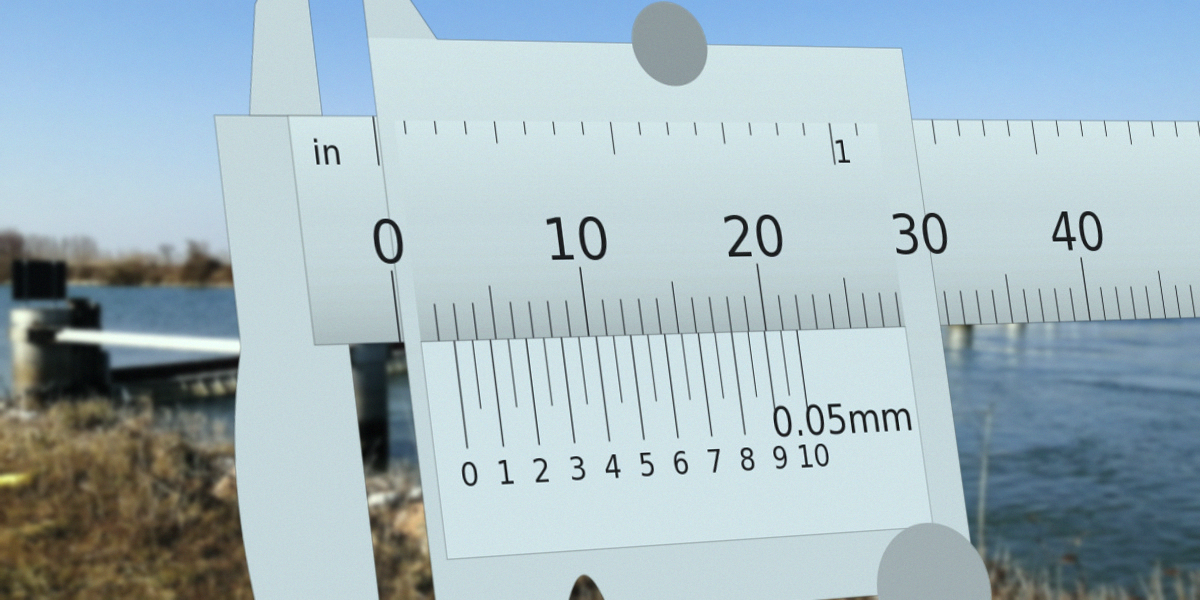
2.8 mm
